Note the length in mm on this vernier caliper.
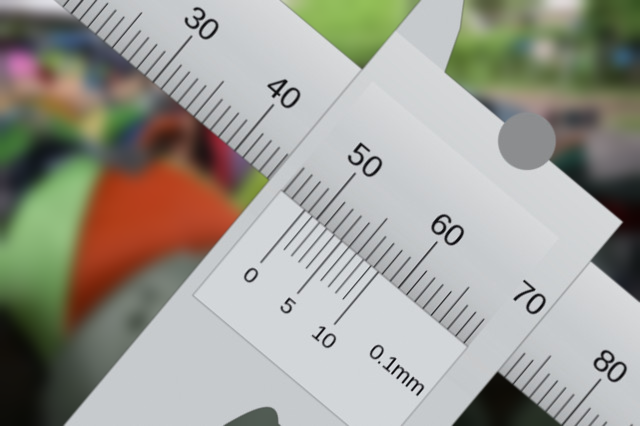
48.6 mm
